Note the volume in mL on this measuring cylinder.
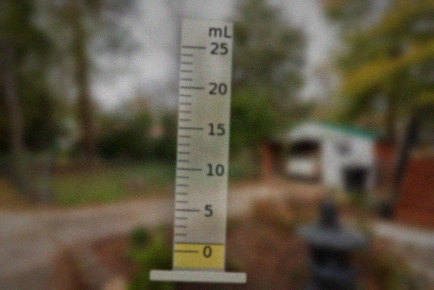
1 mL
